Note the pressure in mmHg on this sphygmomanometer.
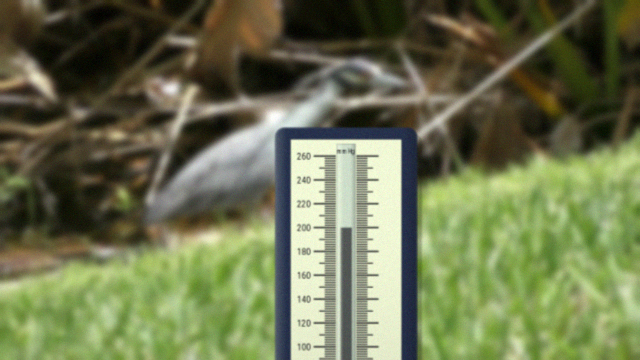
200 mmHg
